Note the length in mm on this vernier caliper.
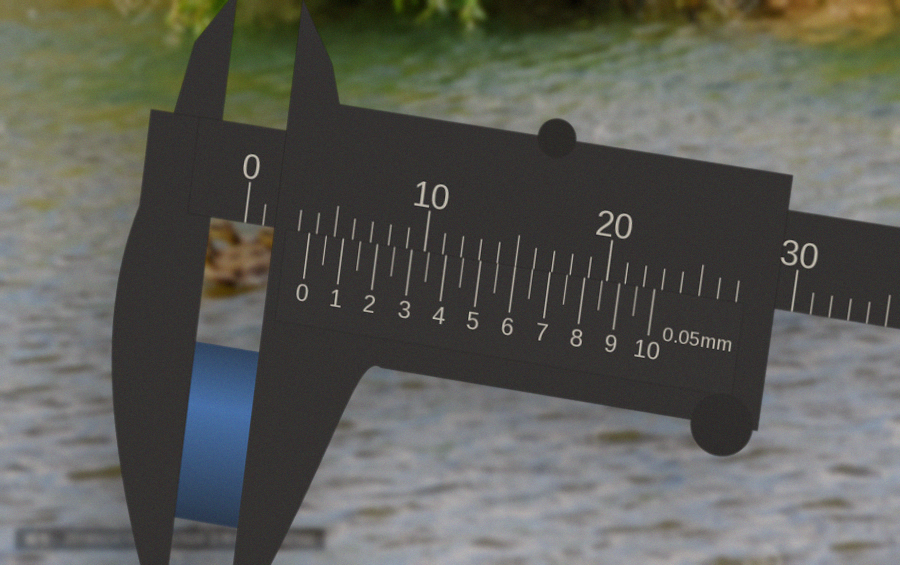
3.6 mm
